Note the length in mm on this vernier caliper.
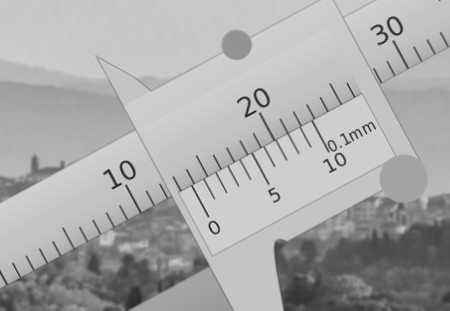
13.8 mm
